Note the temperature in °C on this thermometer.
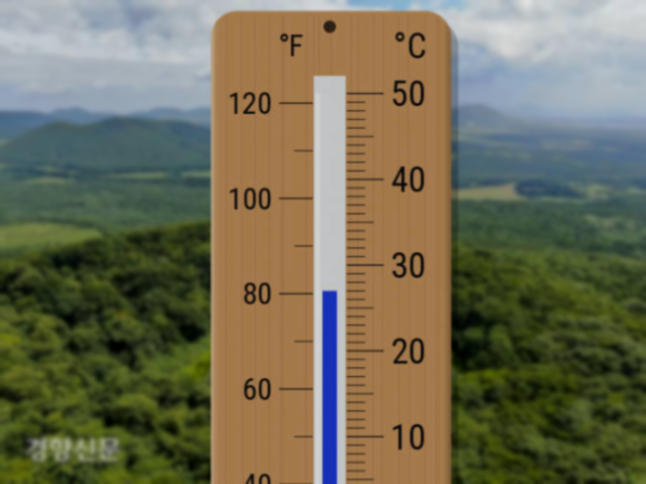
27 °C
